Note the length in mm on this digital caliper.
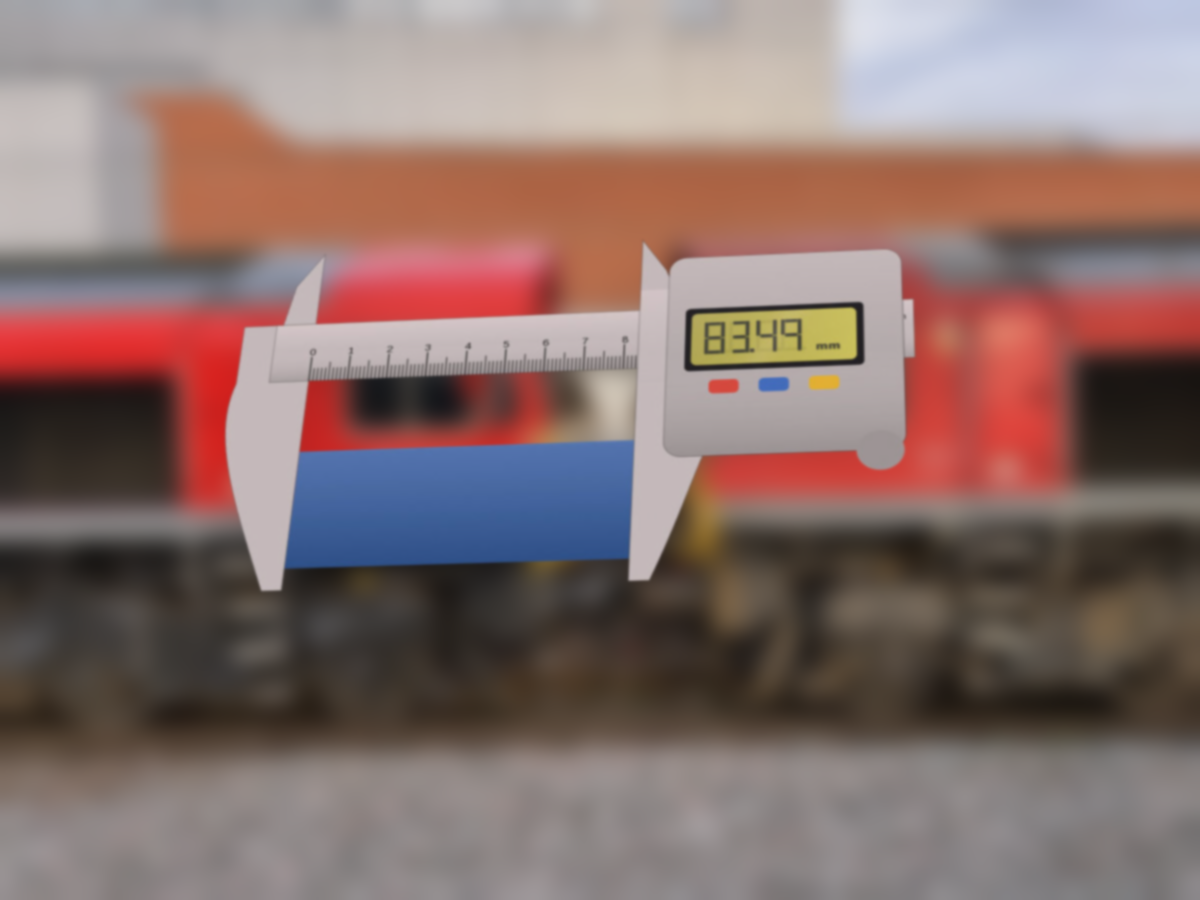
83.49 mm
